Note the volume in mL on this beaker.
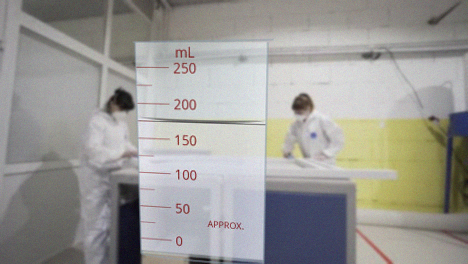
175 mL
